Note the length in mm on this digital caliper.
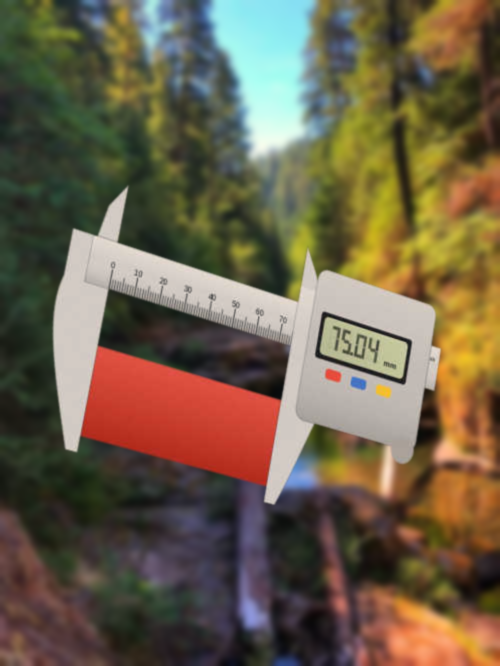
75.04 mm
